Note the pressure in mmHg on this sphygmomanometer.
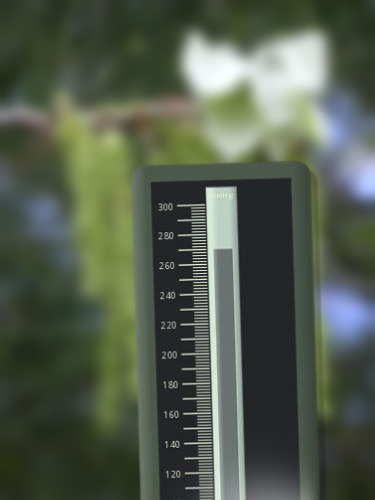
270 mmHg
